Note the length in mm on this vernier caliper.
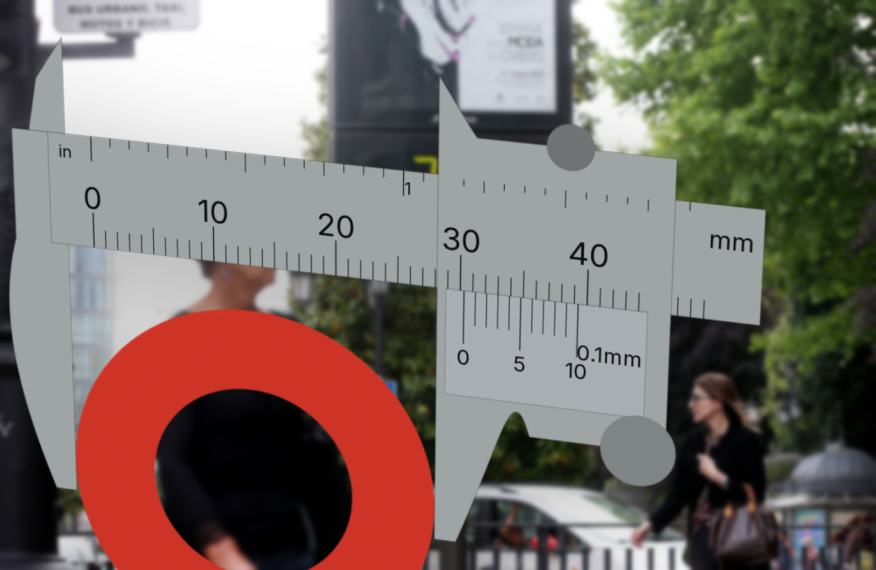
30.3 mm
